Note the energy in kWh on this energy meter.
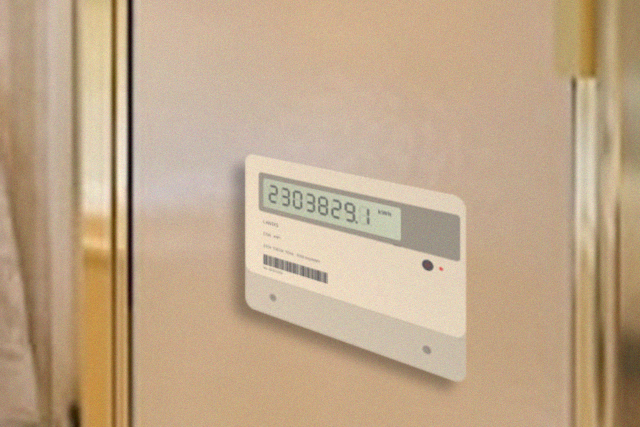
2303829.1 kWh
